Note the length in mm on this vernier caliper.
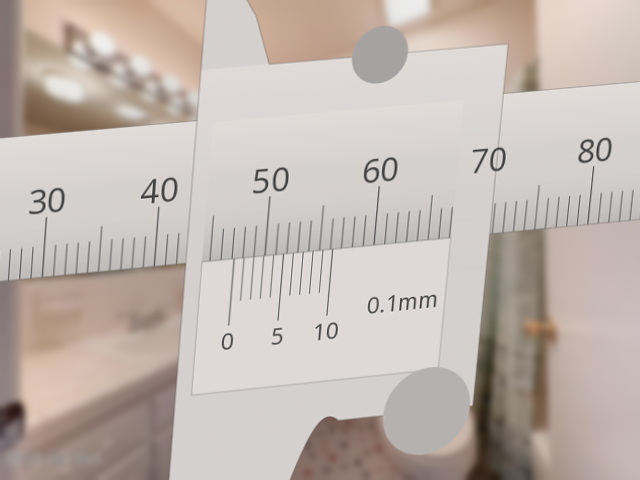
47.2 mm
